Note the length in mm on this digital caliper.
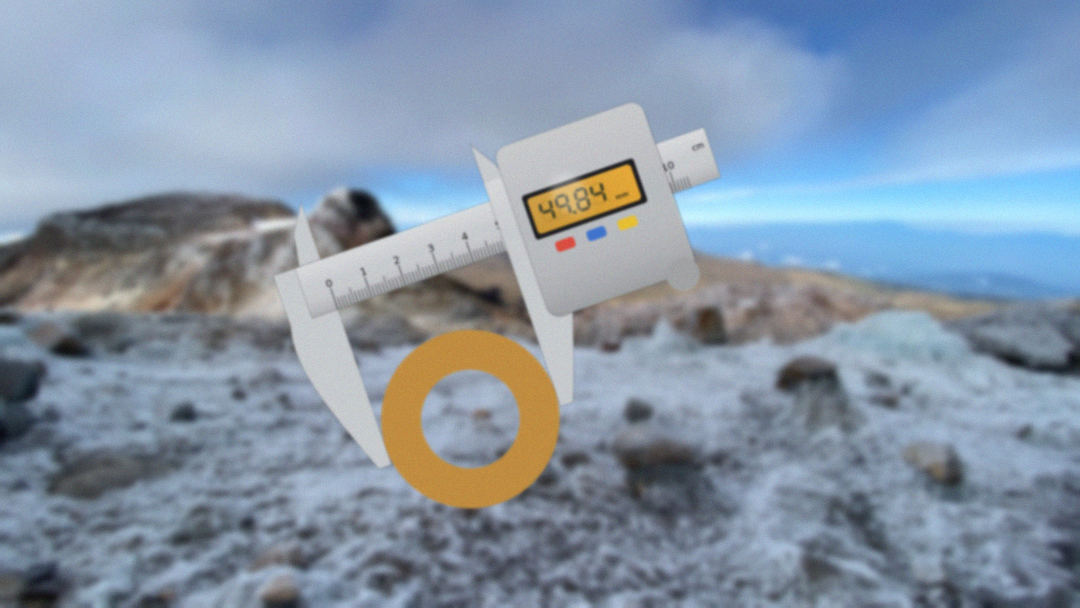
49.84 mm
